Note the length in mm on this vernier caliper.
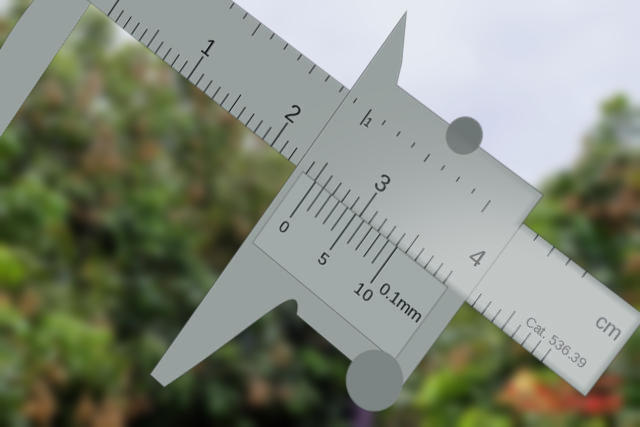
25.1 mm
